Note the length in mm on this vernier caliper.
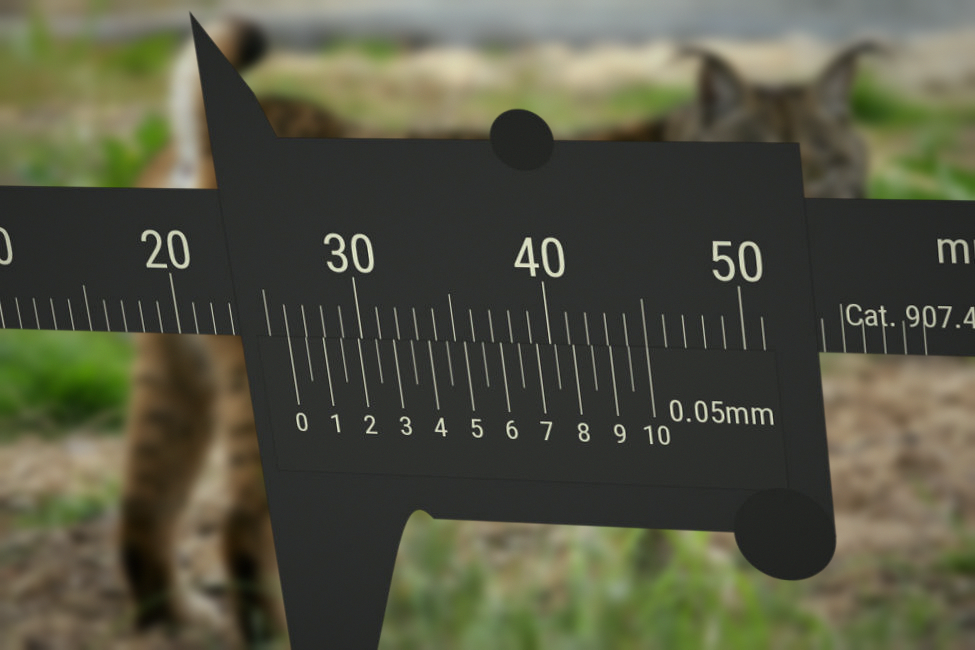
26.0 mm
